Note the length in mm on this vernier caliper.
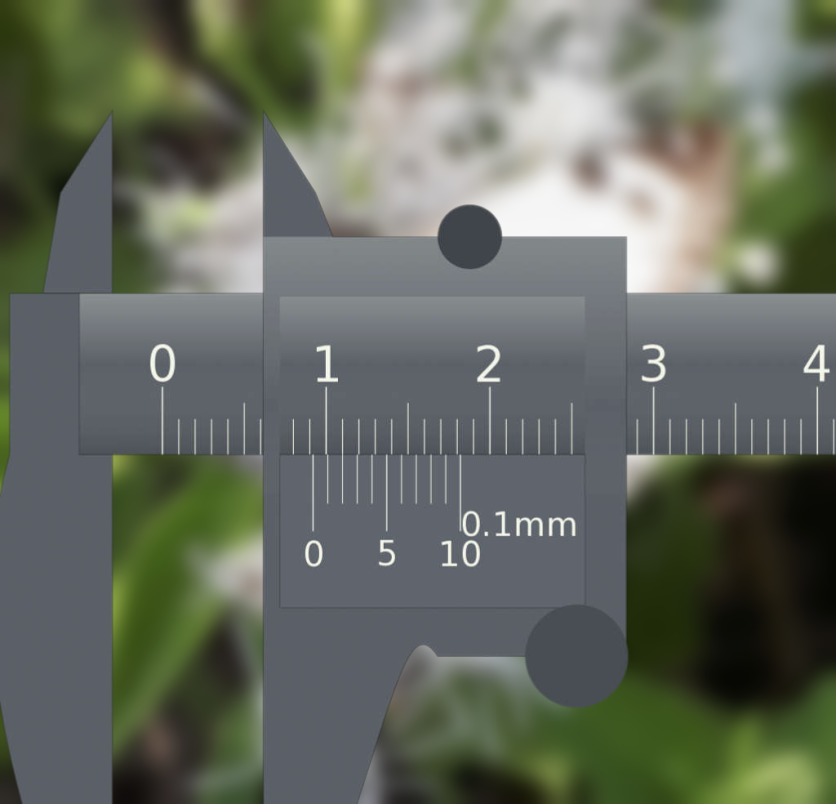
9.2 mm
